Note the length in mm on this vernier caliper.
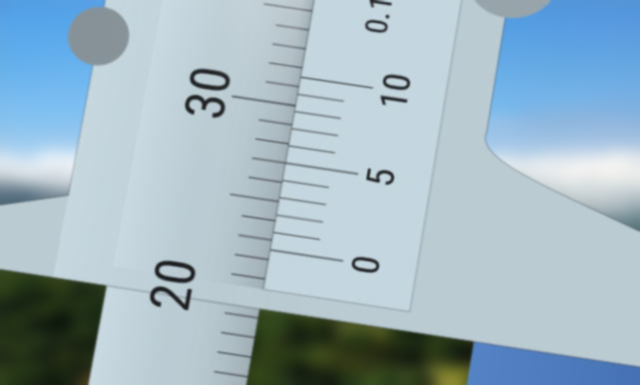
22.5 mm
